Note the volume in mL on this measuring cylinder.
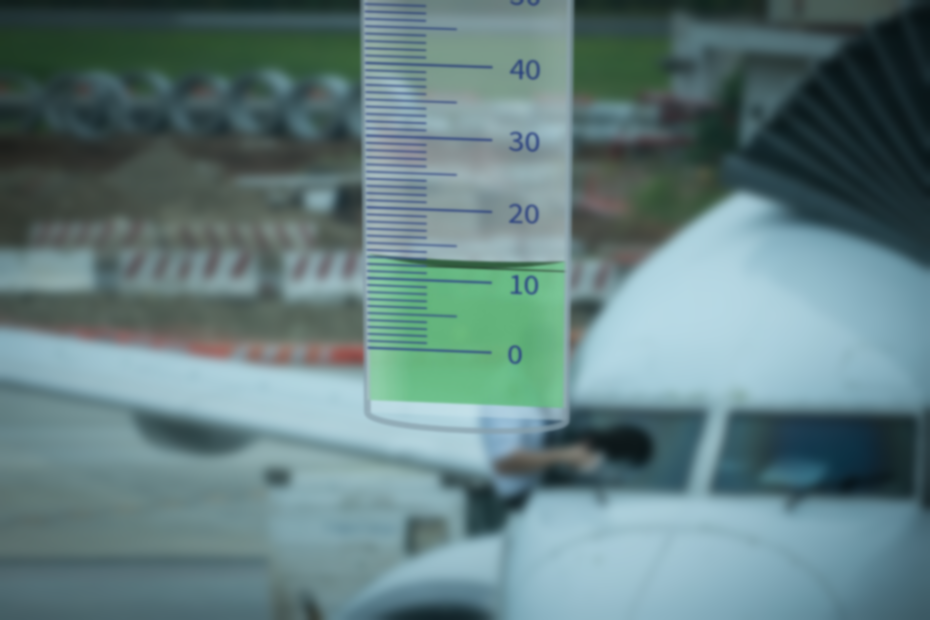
12 mL
